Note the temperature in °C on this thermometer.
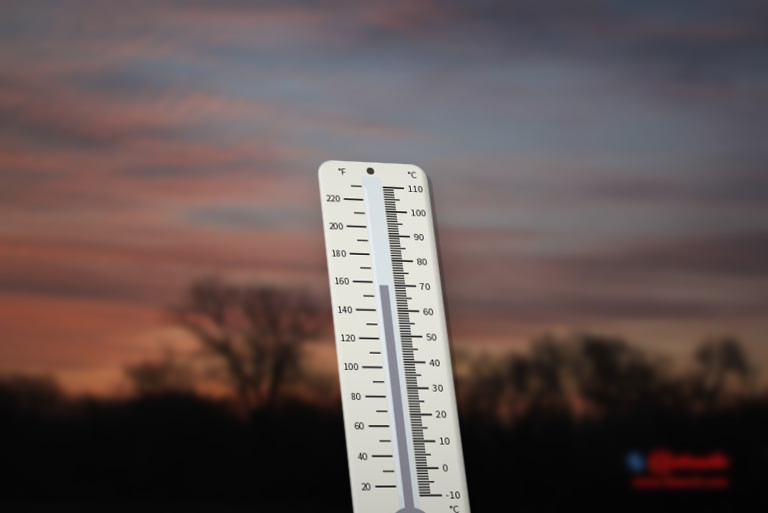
70 °C
